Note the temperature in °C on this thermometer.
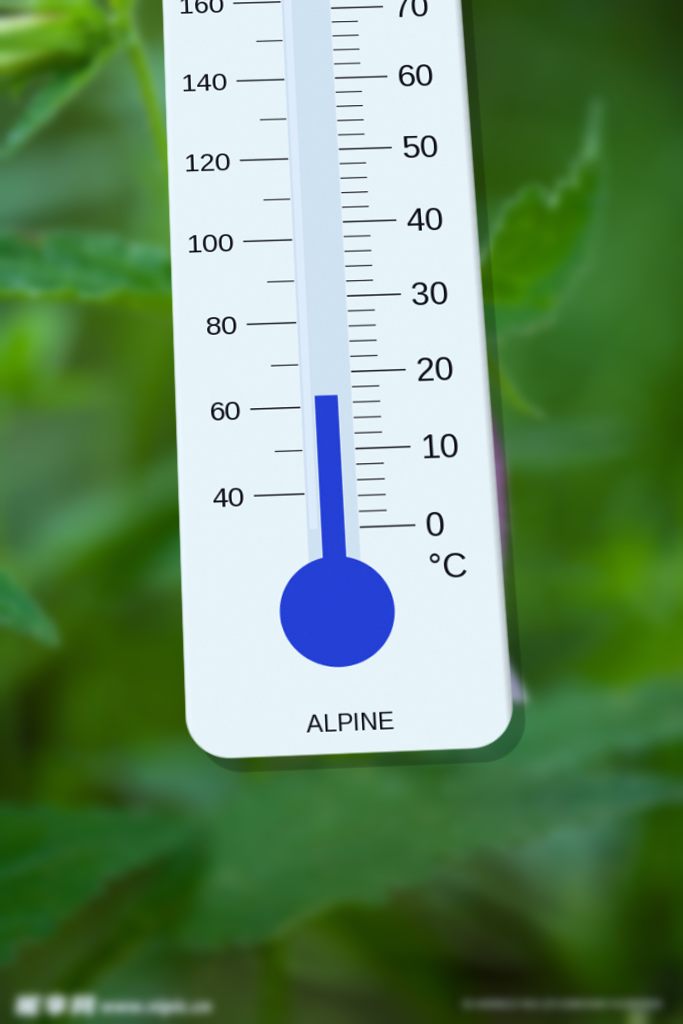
17 °C
